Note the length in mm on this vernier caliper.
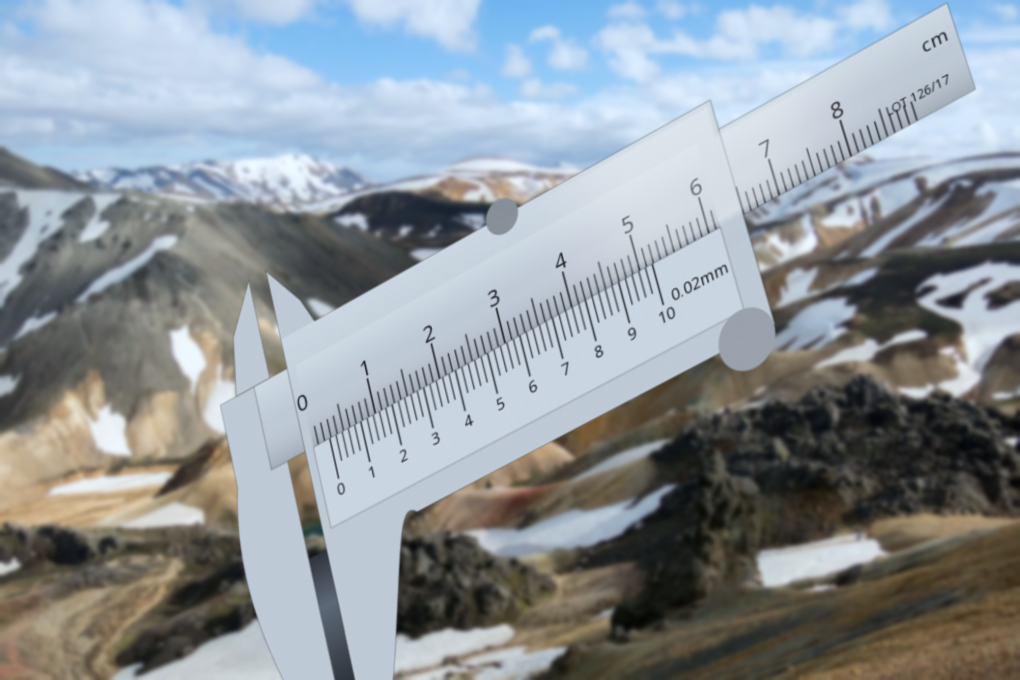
2.8 mm
